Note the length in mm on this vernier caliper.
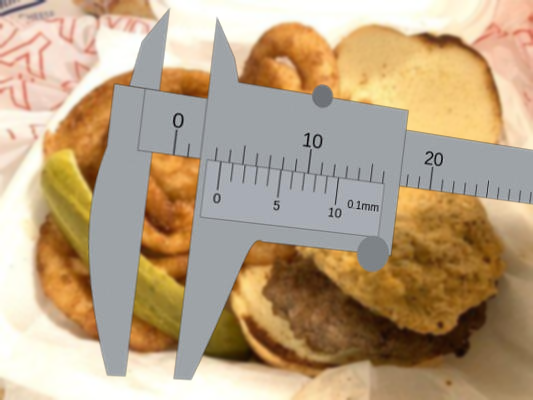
3.4 mm
